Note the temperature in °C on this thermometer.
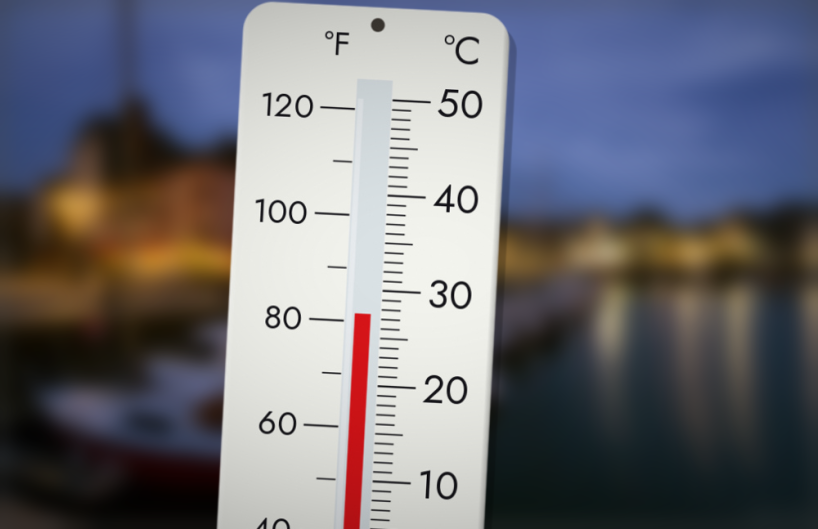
27.5 °C
